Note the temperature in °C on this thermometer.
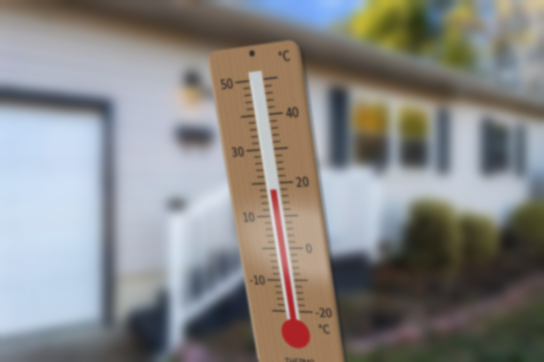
18 °C
